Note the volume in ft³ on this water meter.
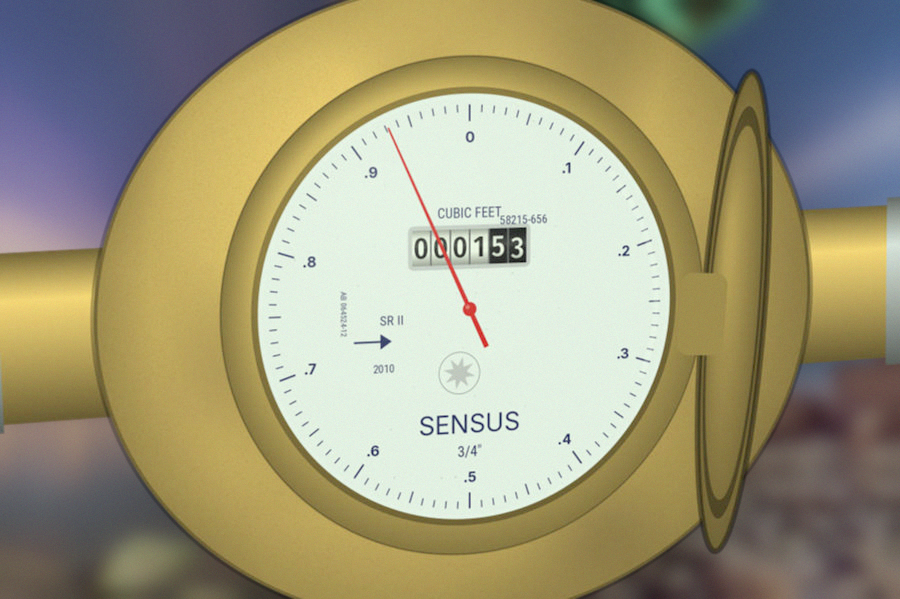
152.93 ft³
